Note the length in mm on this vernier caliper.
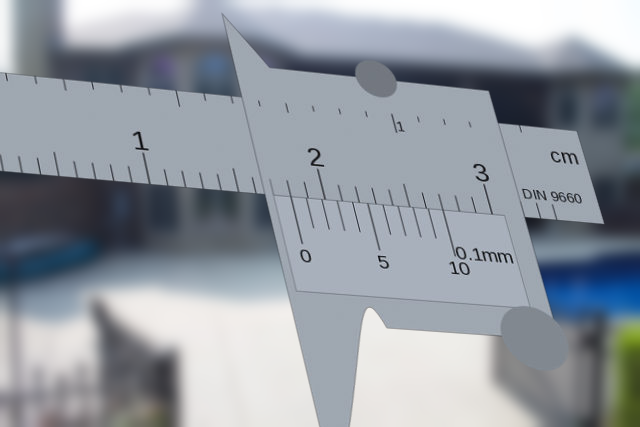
18.0 mm
